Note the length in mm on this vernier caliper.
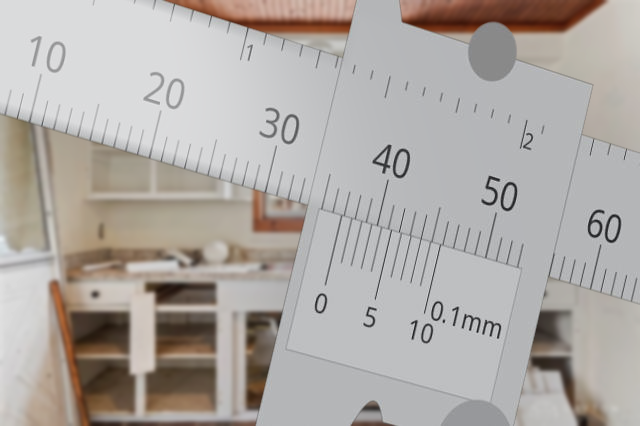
36.8 mm
